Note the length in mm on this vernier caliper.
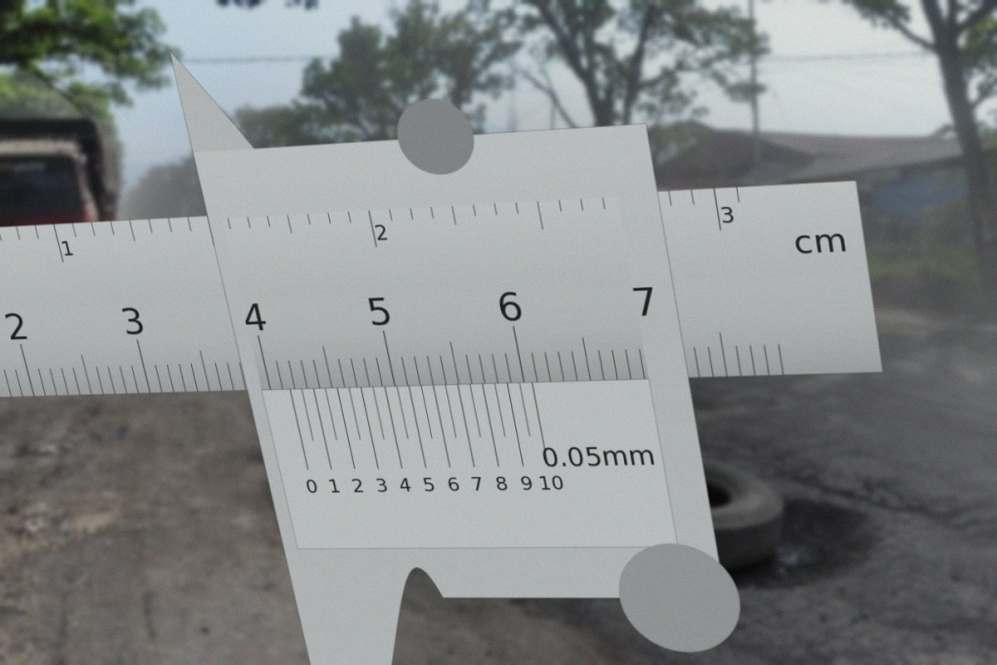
41.6 mm
